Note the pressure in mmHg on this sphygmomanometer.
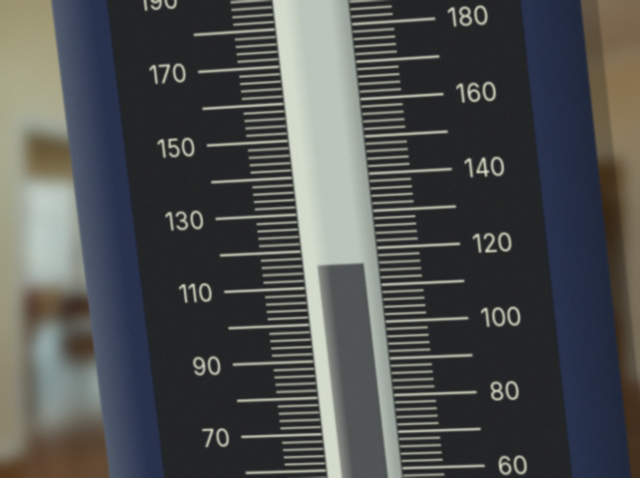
116 mmHg
